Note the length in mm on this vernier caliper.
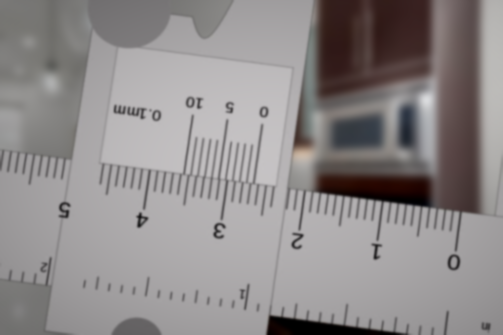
26.6 mm
